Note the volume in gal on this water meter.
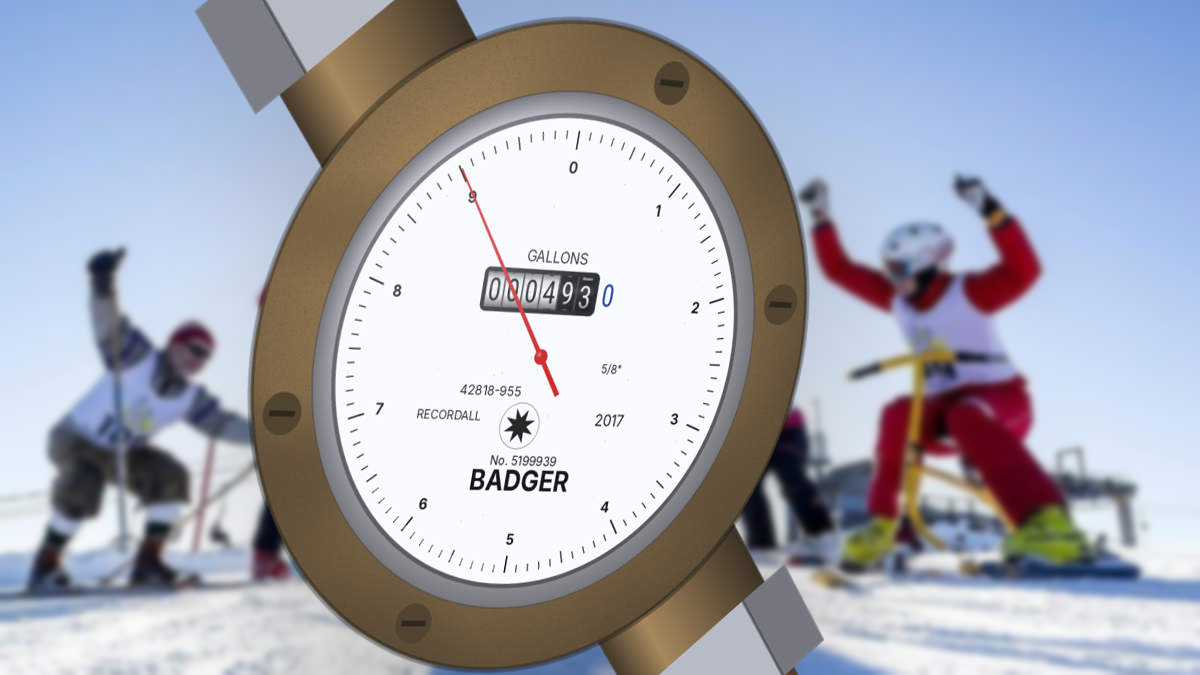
4929.0 gal
